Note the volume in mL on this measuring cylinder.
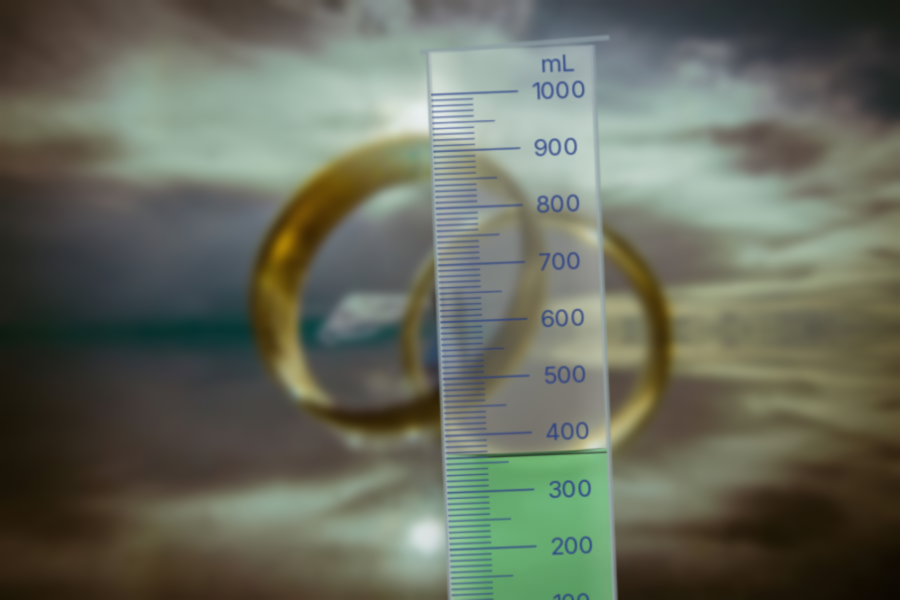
360 mL
